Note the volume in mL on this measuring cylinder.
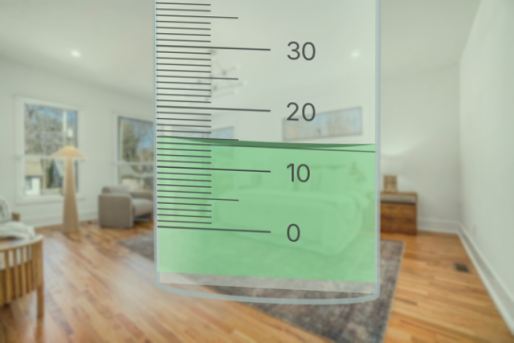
14 mL
